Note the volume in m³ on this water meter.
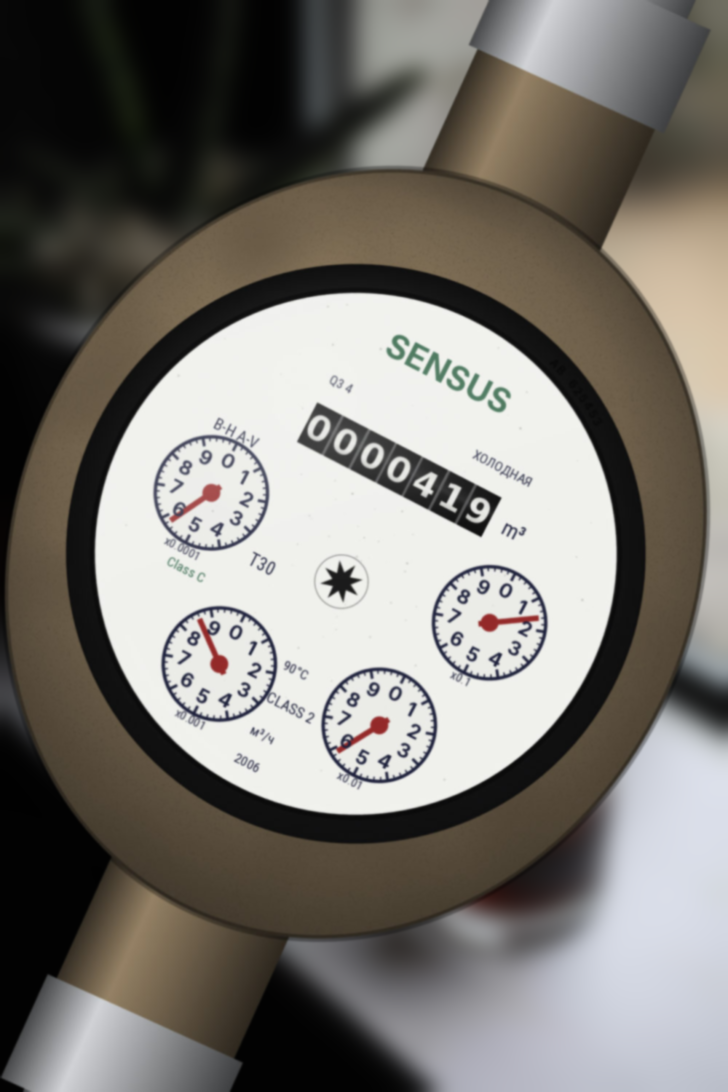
419.1585 m³
